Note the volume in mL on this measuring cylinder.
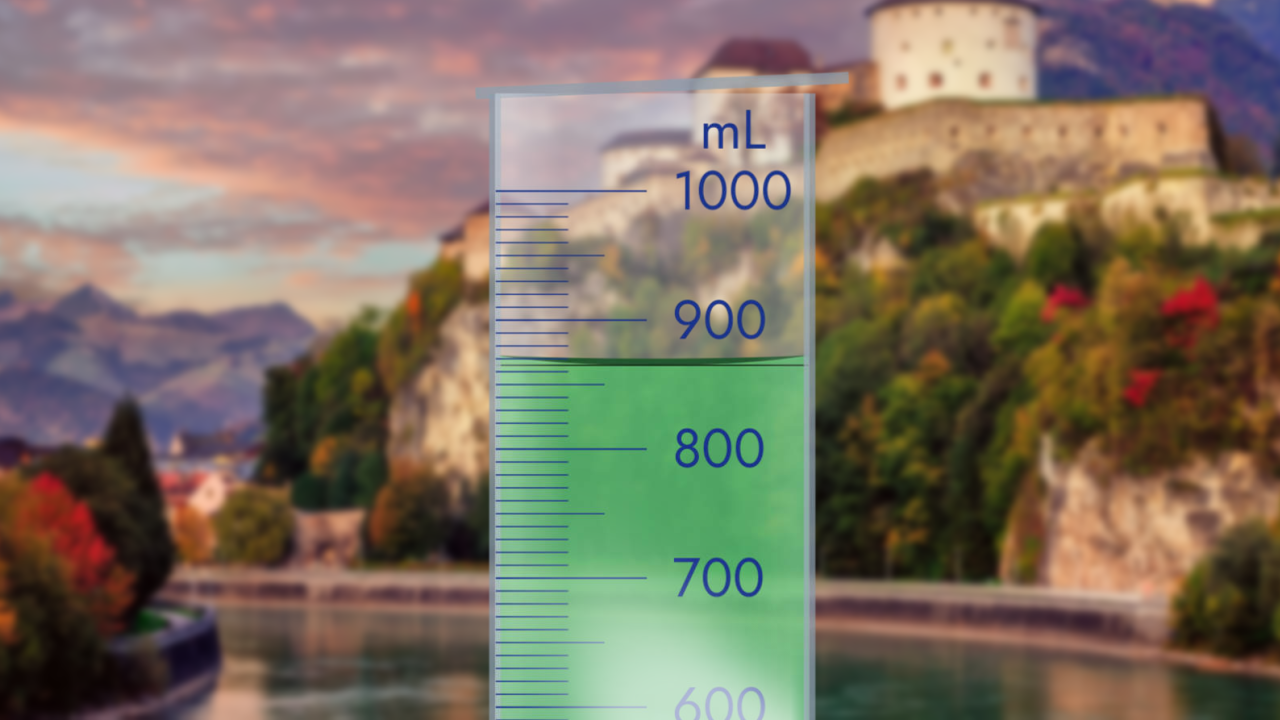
865 mL
